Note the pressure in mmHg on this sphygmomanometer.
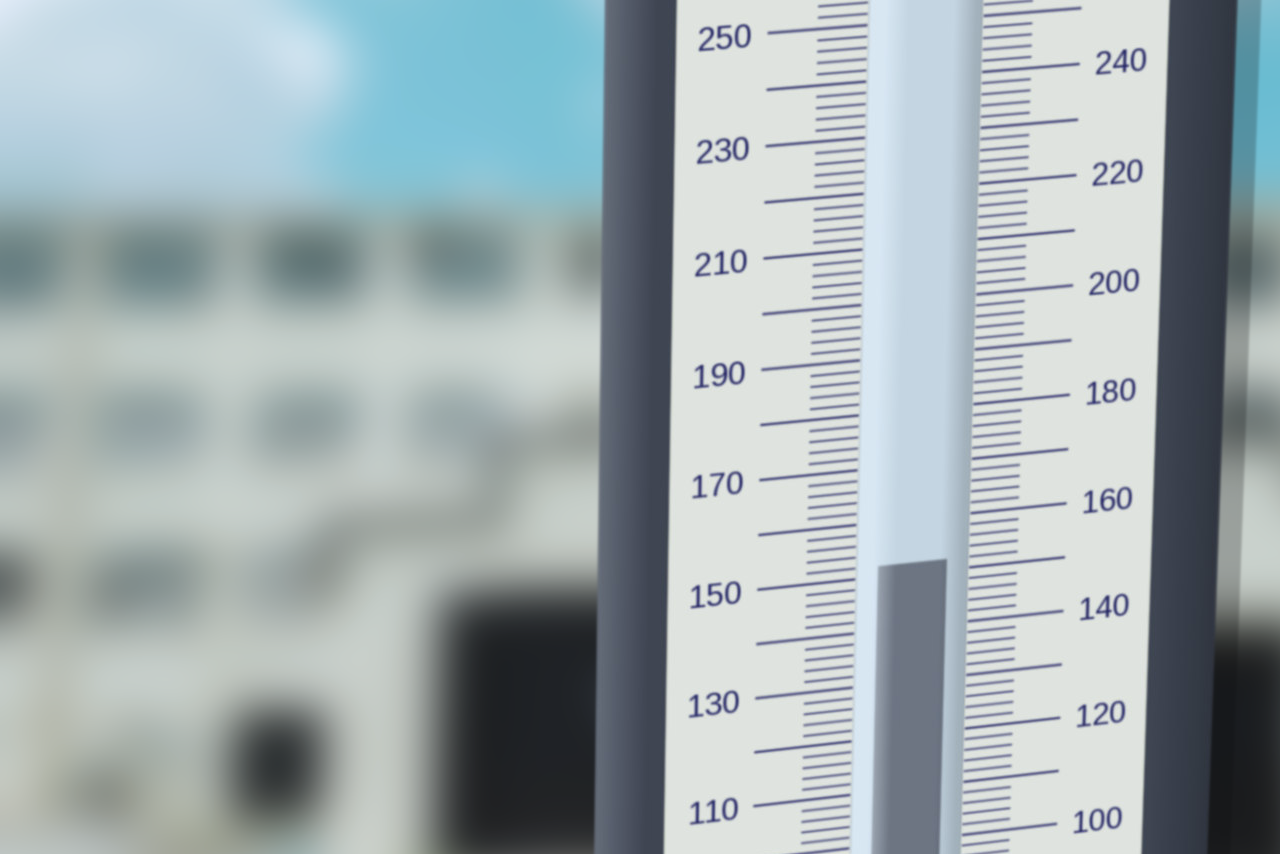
152 mmHg
